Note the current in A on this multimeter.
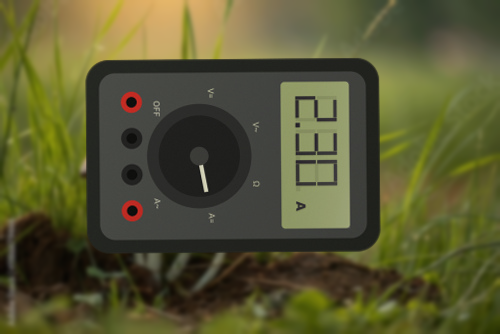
2.30 A
